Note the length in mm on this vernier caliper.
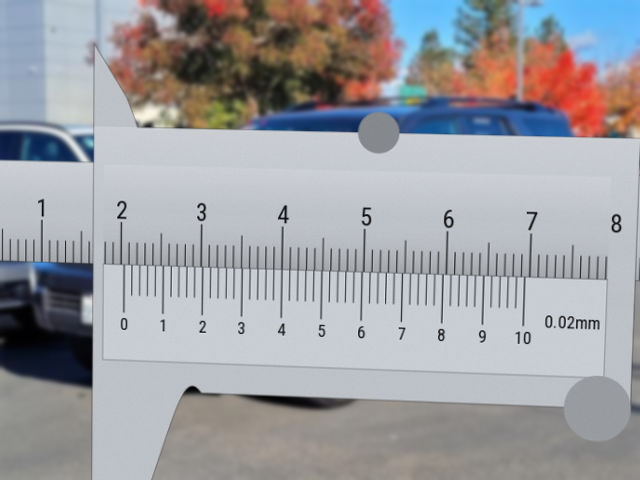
20.4 mm
